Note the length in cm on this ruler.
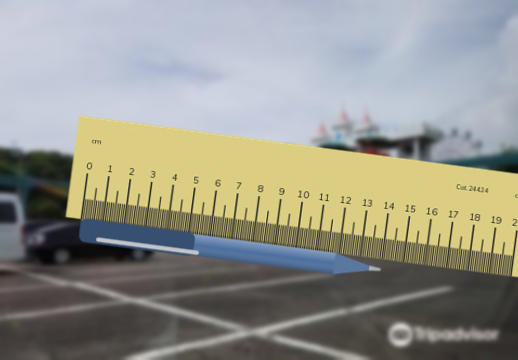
14 cm
